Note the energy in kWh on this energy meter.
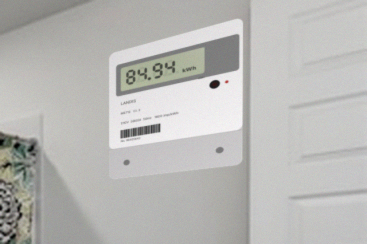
84.94 kWh
